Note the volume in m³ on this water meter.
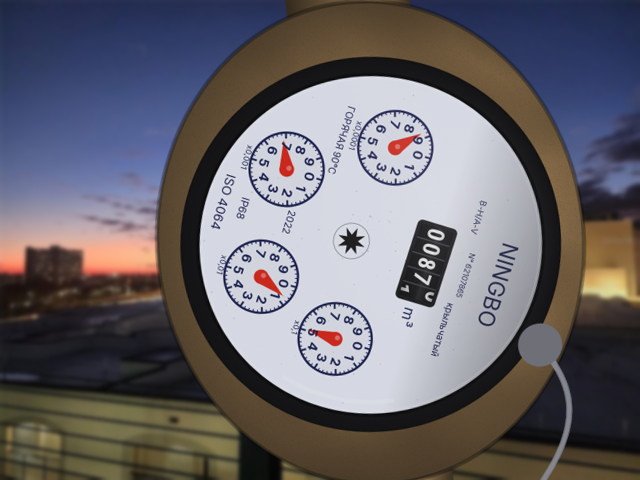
870.5068 m³
